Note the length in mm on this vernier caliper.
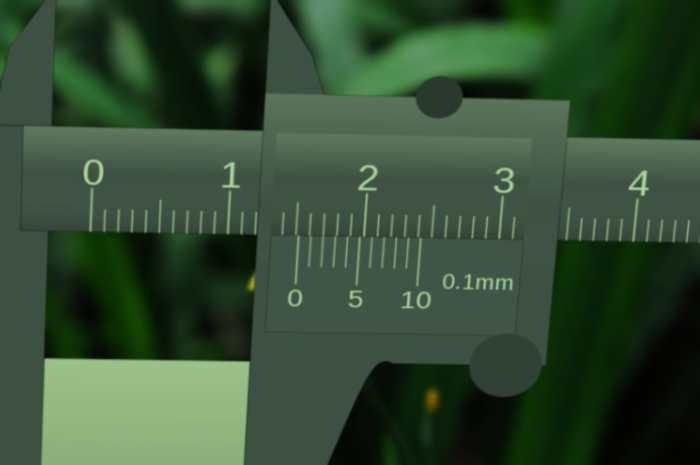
15.2 mm
